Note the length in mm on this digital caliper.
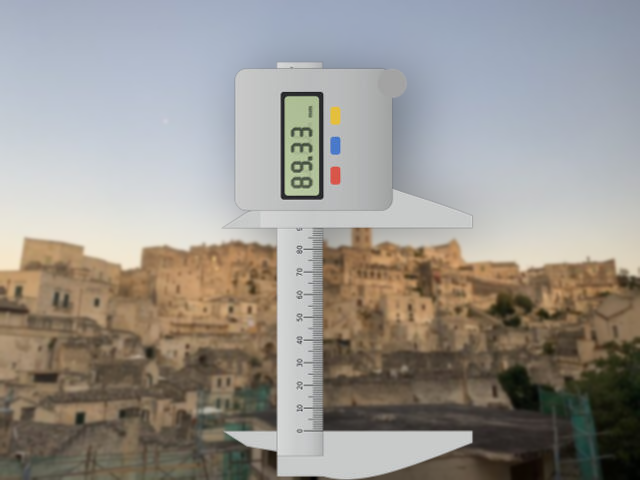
89.33 mm
